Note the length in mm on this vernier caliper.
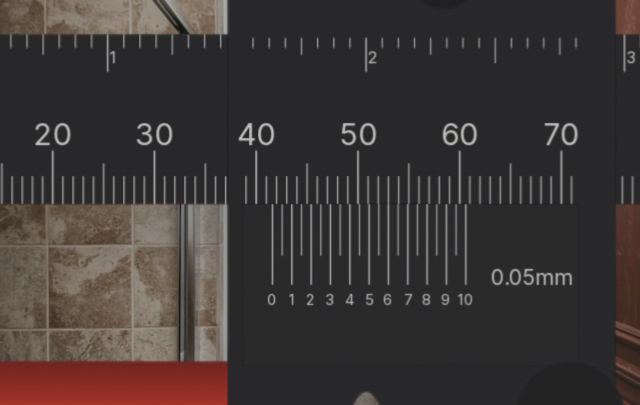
41.6 mm
